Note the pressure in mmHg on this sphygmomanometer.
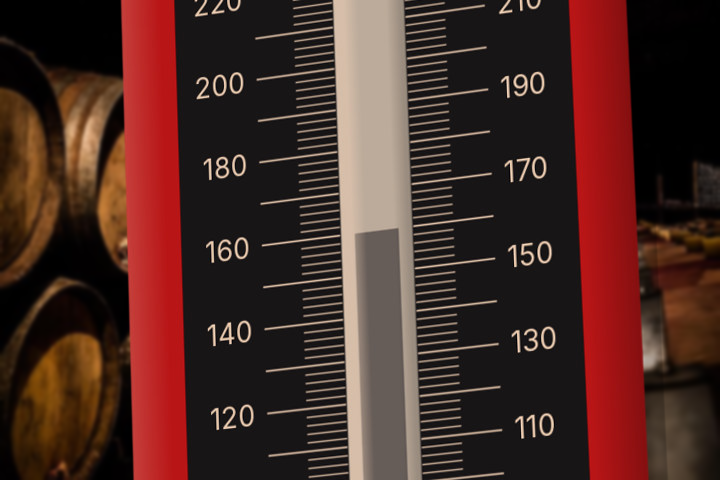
160 mmHg
